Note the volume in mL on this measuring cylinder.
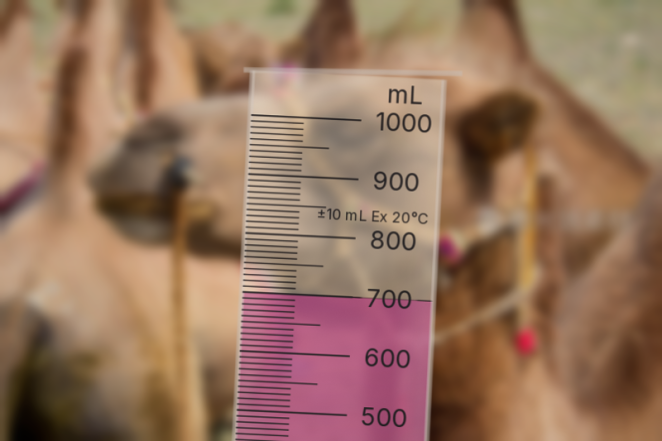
700 mL
